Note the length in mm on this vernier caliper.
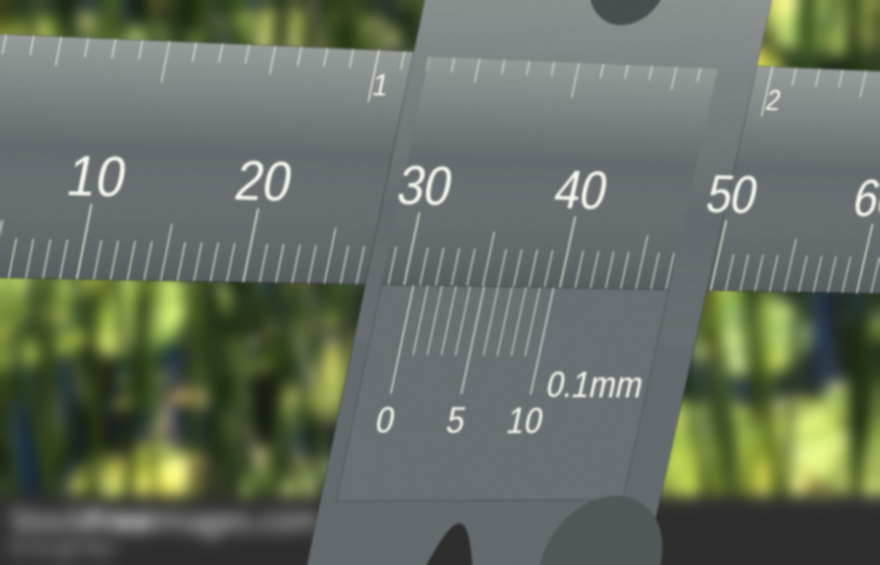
30.6 mm
